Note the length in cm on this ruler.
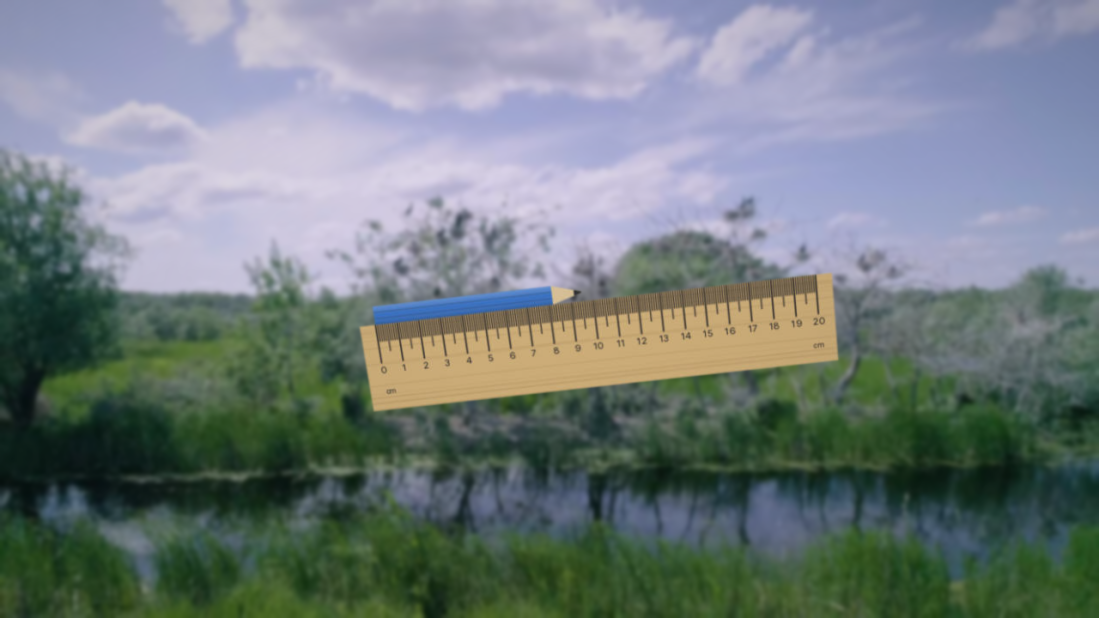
9.5 cm
